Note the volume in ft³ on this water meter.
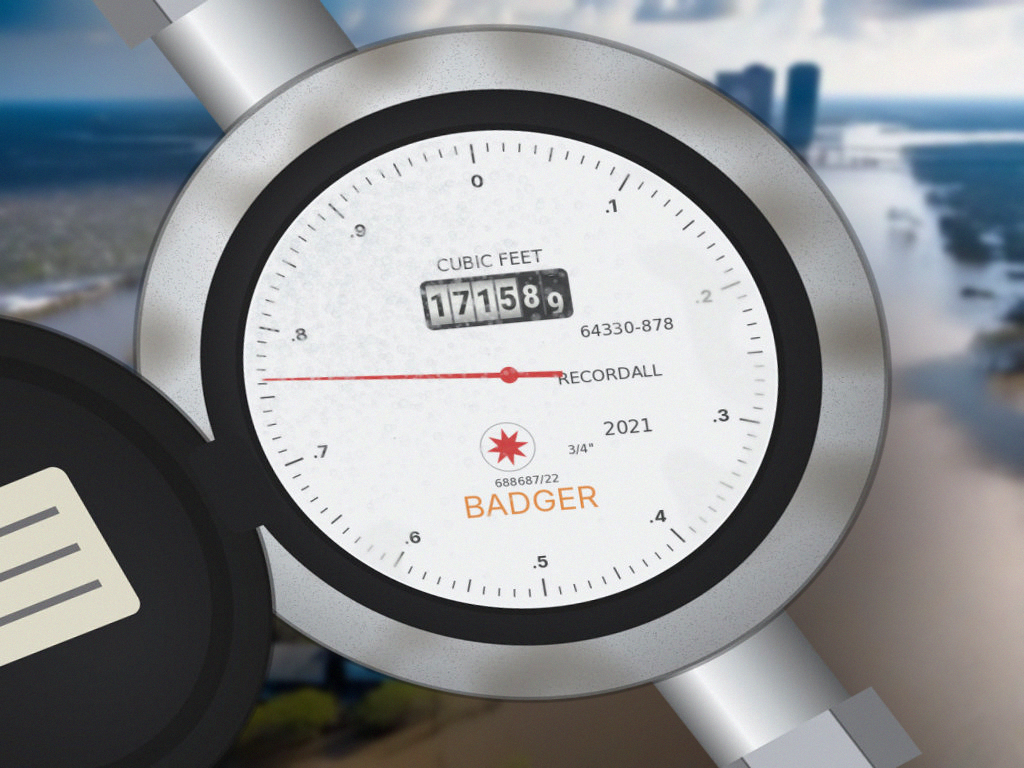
171588.76 ft³
